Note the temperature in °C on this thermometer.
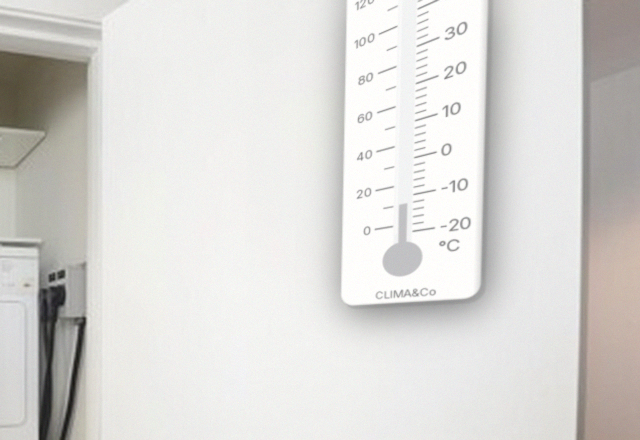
-12 °C
